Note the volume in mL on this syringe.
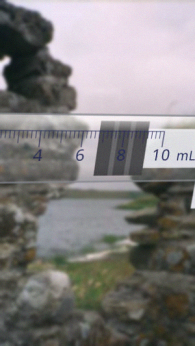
6.8 mL
